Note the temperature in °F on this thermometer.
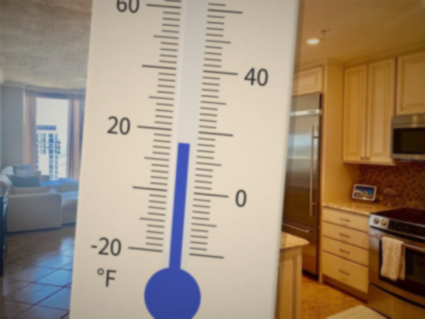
16 °F
